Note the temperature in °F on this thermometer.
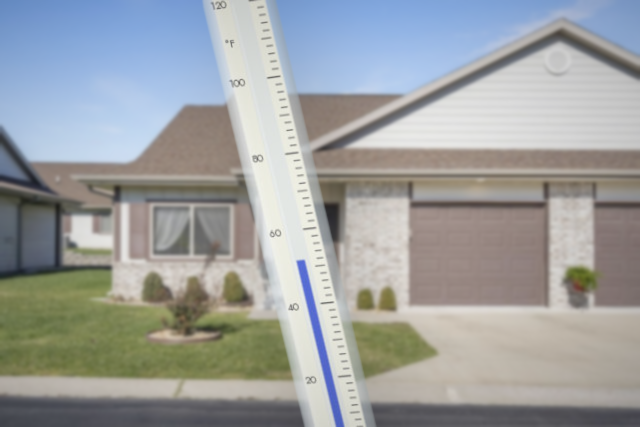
52 °F
